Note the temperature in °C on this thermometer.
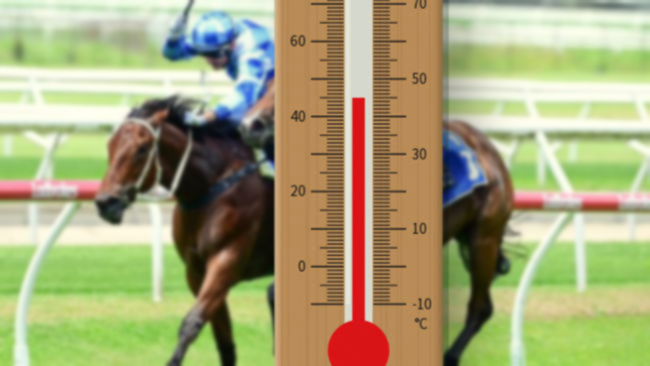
45 °C
